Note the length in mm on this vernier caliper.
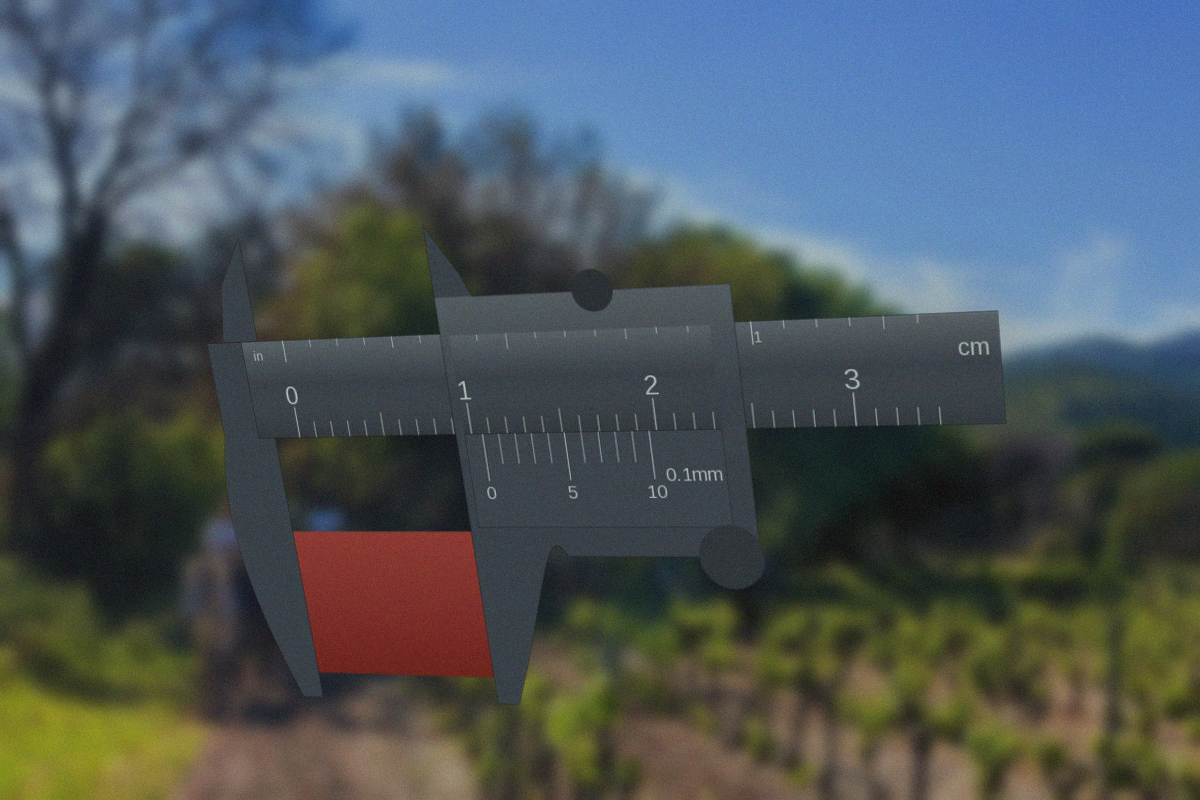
10.6 mm
